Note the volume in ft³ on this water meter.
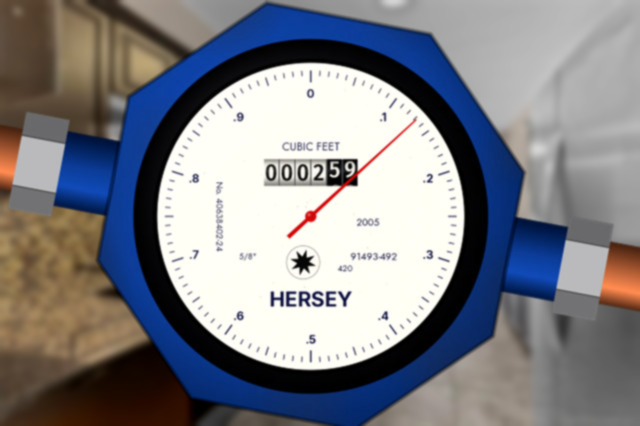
259.13 ft³
